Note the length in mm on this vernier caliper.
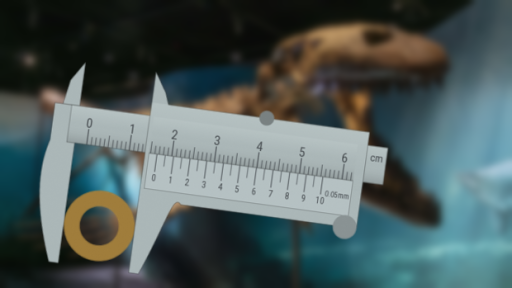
16.5 mm
